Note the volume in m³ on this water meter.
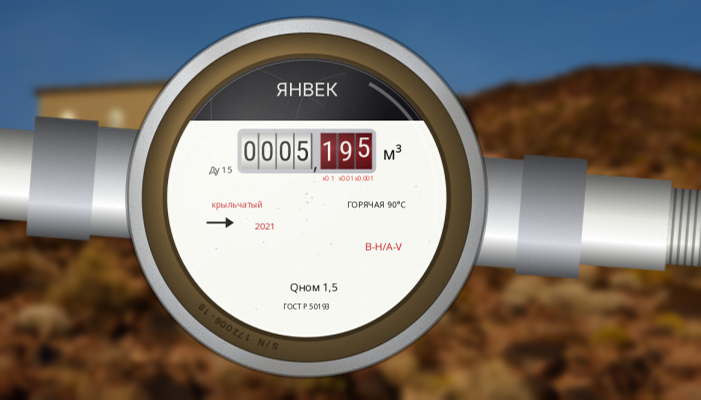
5.195 m³
